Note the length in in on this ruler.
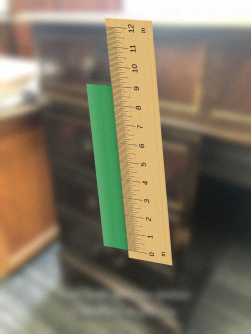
9 in
